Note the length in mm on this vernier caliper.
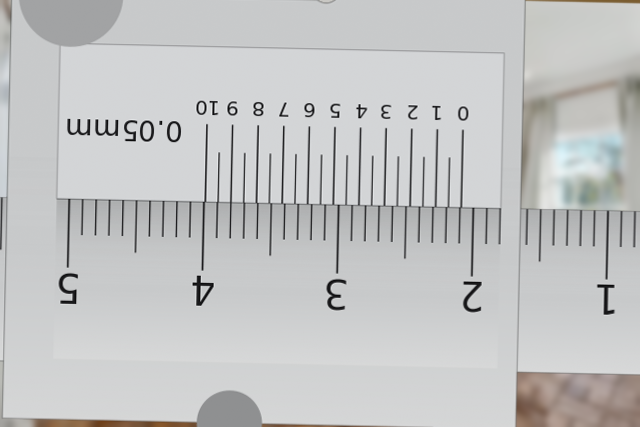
20.9 mm
